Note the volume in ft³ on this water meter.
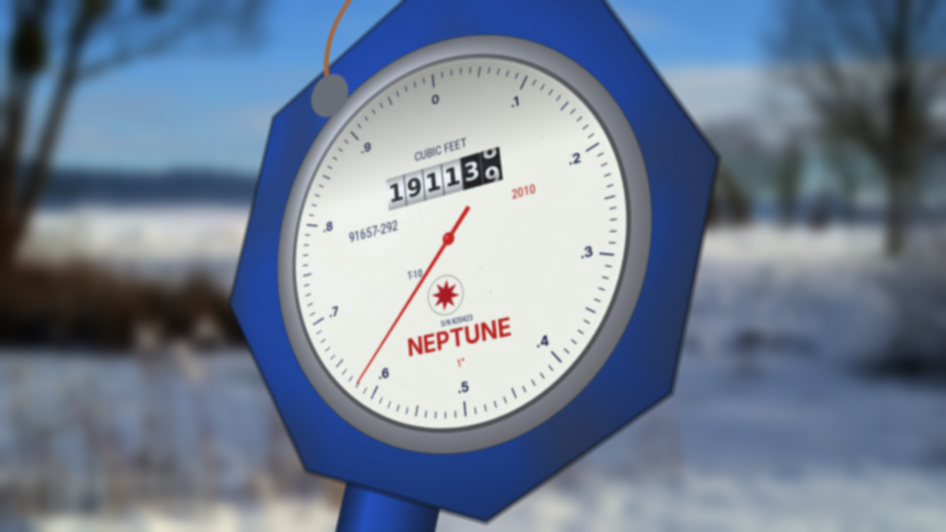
191138.62 ft³
